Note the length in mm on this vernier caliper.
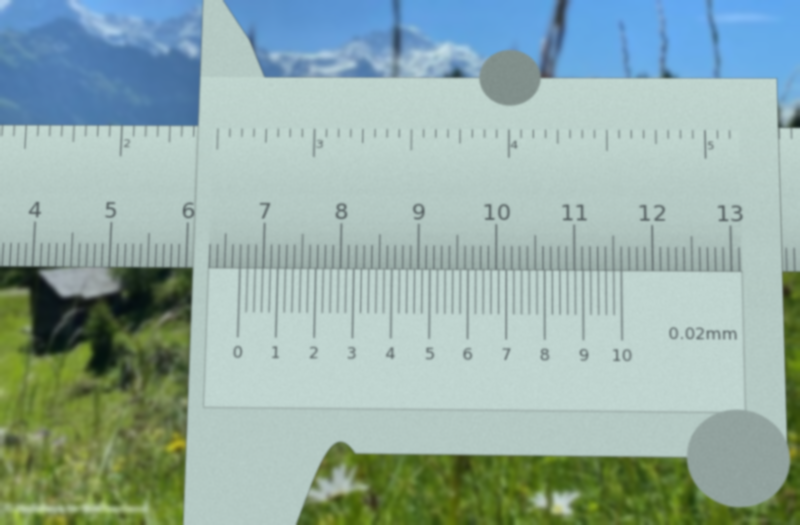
67.0 mm
